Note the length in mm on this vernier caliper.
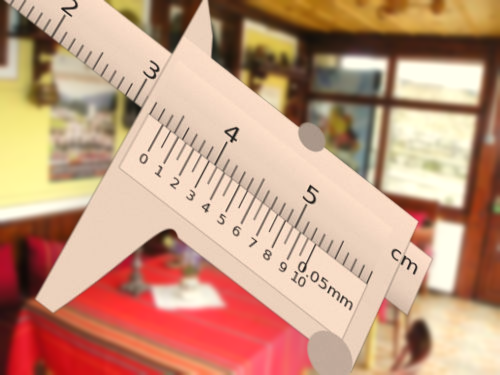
33.6 mm
